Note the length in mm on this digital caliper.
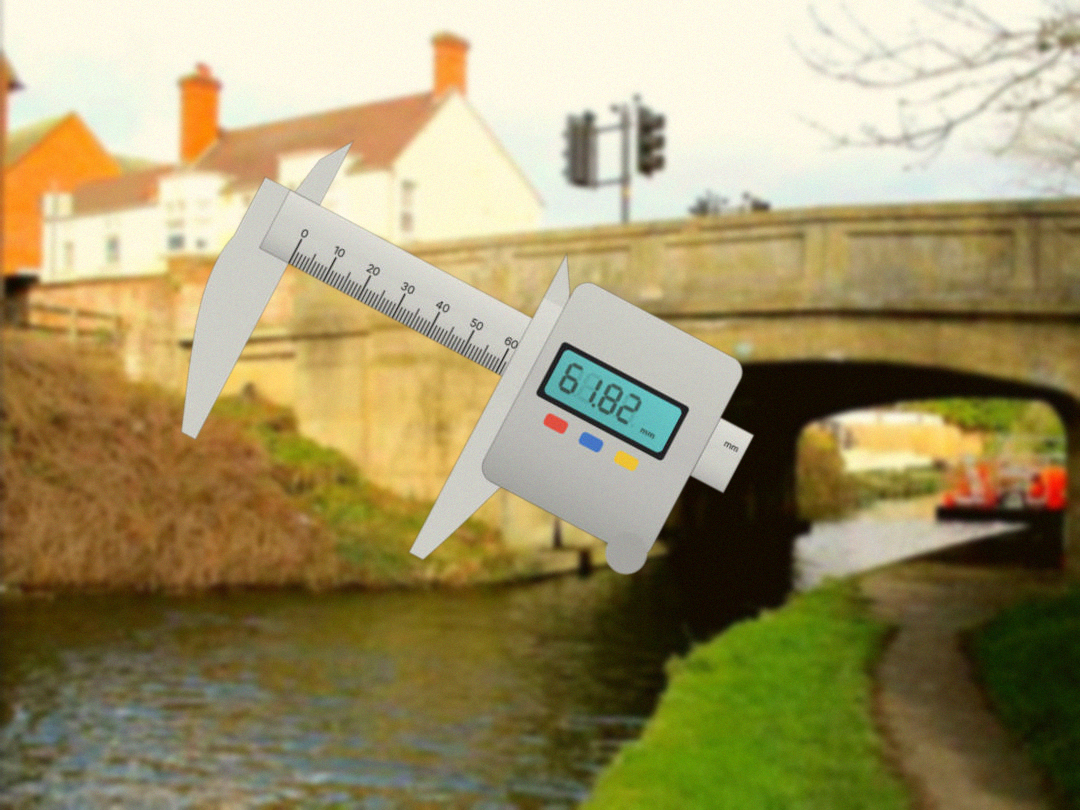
61.82 mm
